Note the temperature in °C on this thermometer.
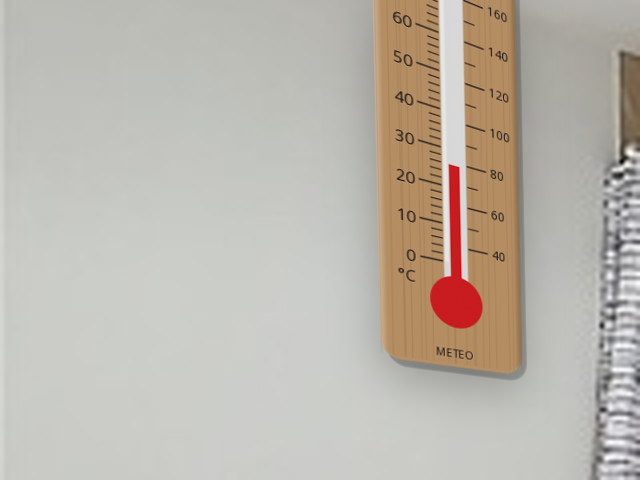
26 °C
